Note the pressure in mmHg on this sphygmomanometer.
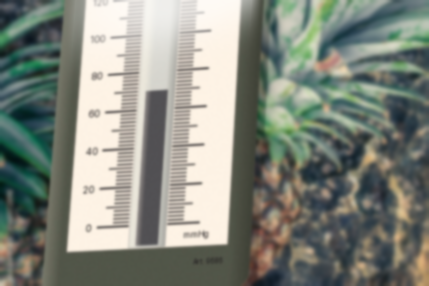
70 mmHg
